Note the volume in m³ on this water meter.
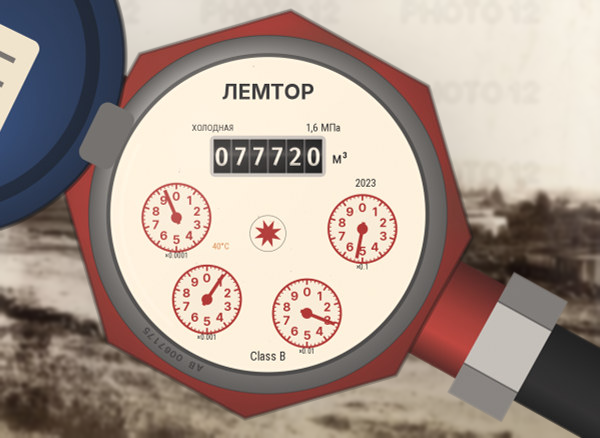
77720.5309 m³
